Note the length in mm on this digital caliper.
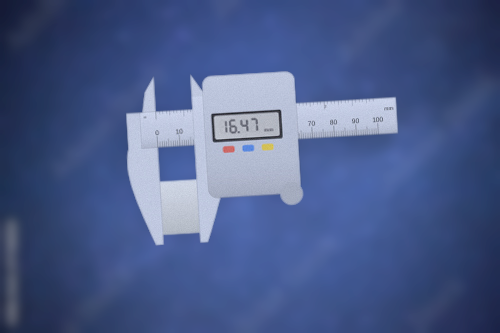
16.47 mm
